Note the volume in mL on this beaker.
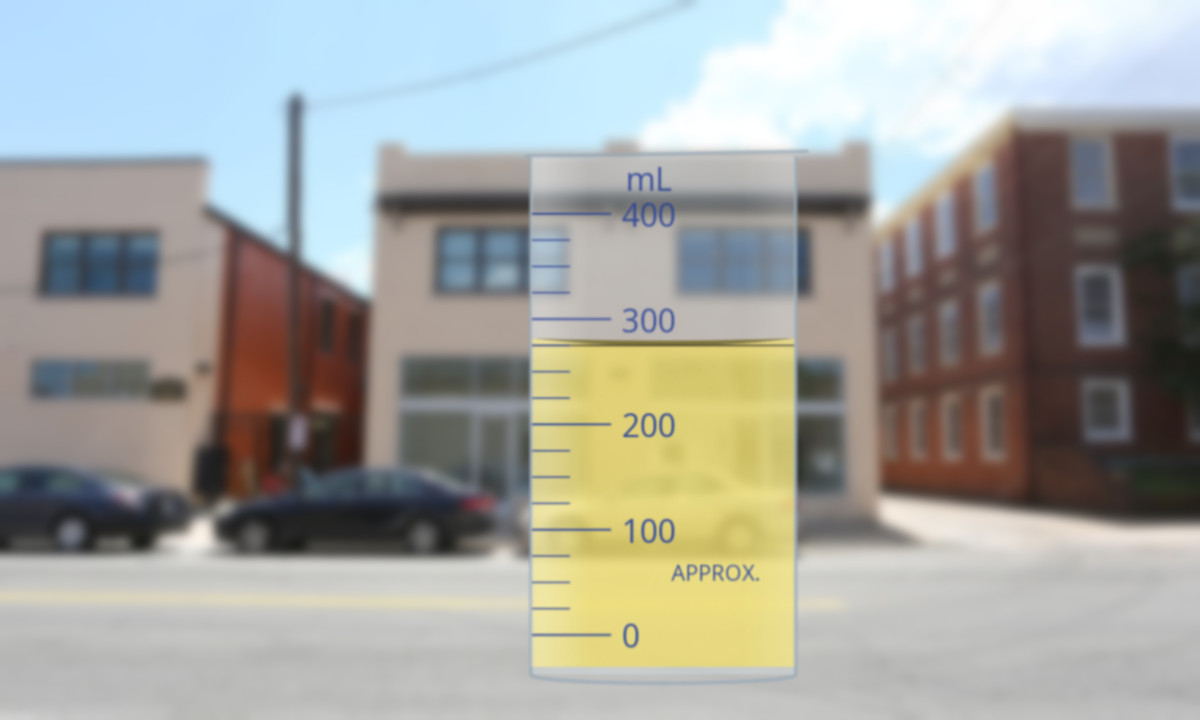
275 mL
